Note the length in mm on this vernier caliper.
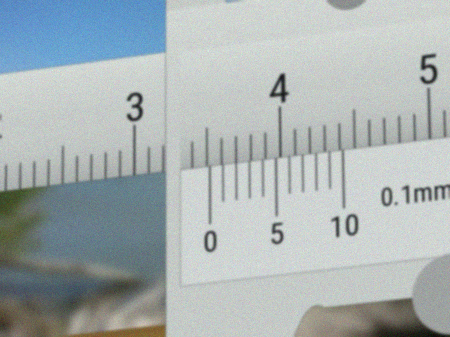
35.2 mm
